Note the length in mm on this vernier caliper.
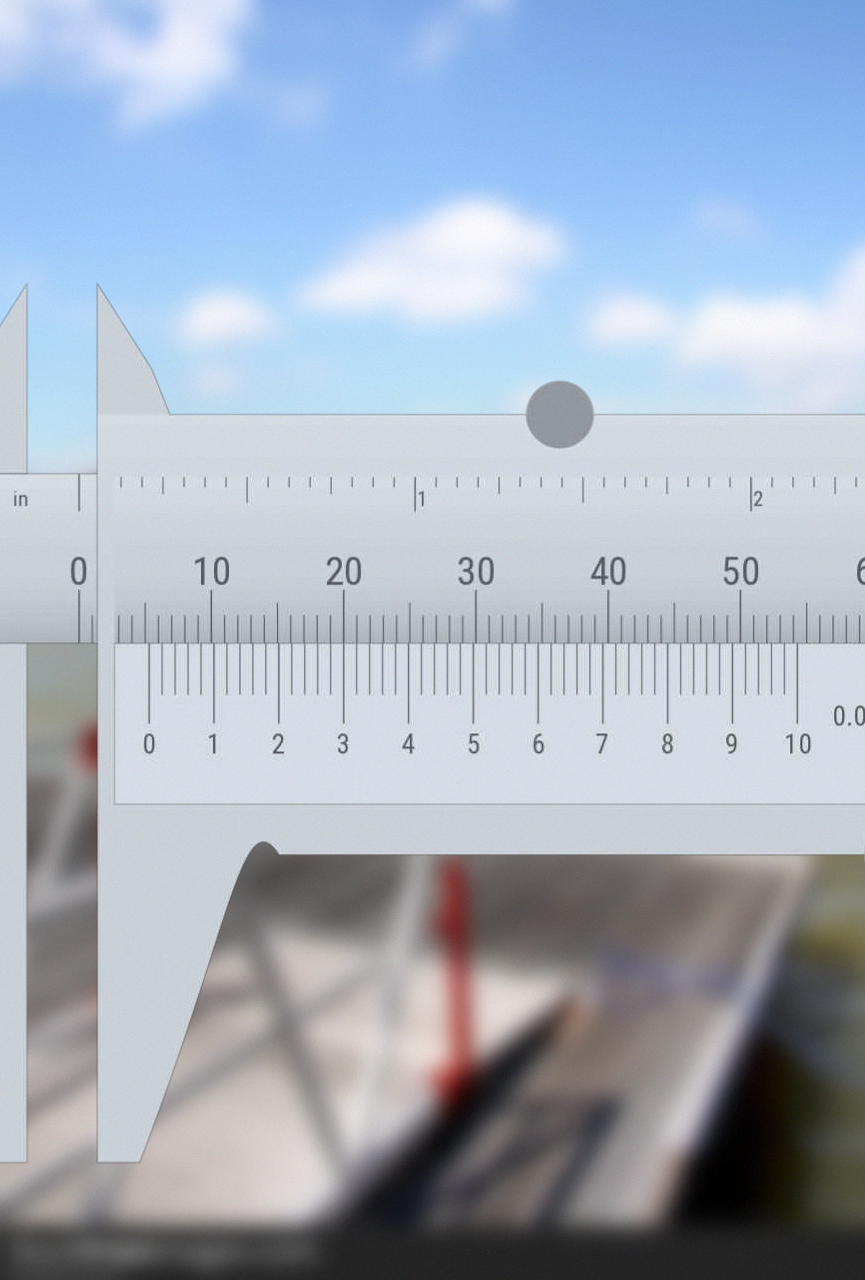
5.3 mm
